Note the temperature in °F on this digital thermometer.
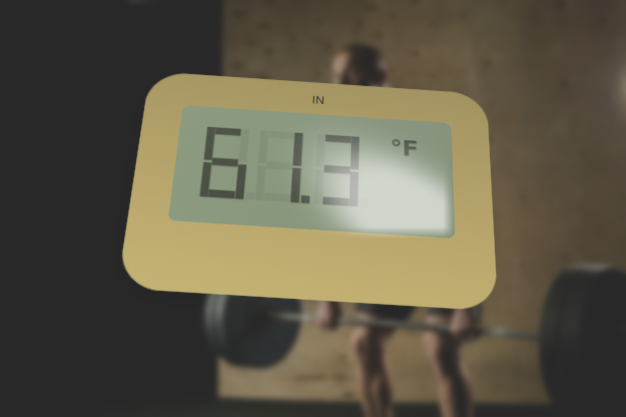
61.3 °F
